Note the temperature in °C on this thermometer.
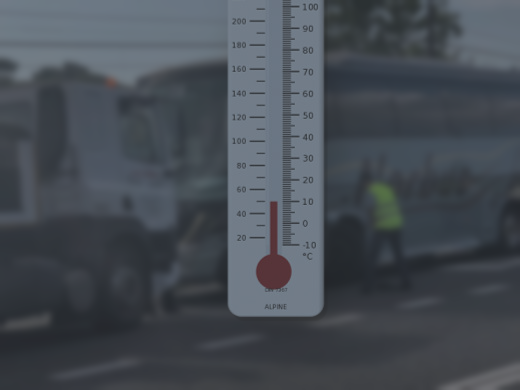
10 °C
